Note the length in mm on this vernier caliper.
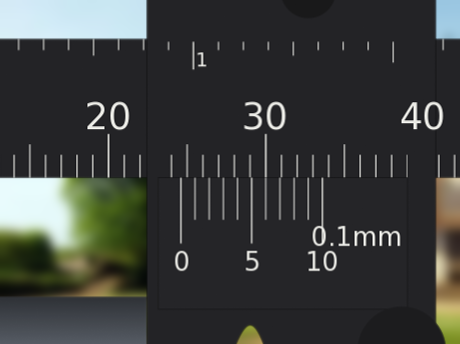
24.6 mm
